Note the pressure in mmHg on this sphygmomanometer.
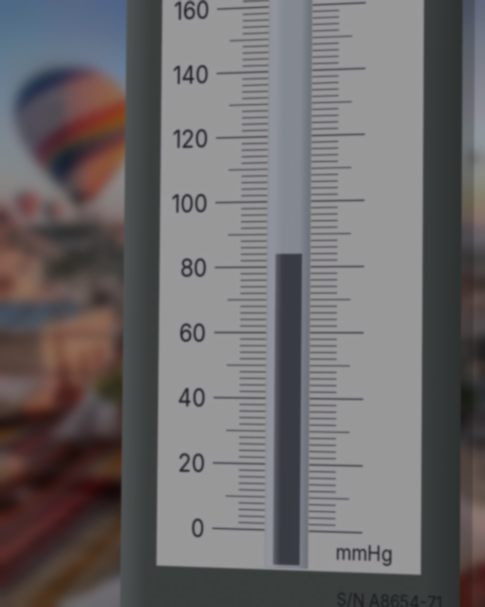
84 mmHg
